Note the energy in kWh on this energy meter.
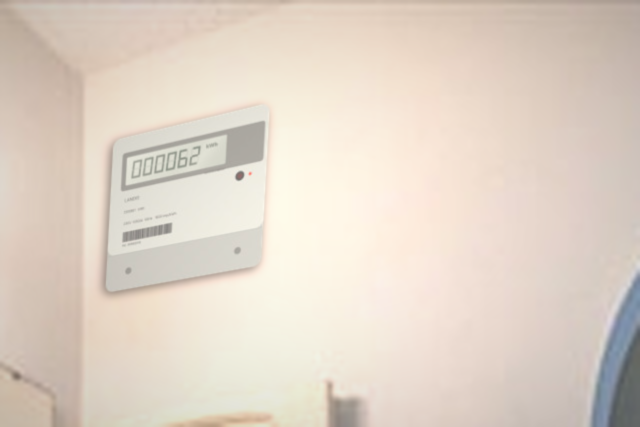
62 kWh
